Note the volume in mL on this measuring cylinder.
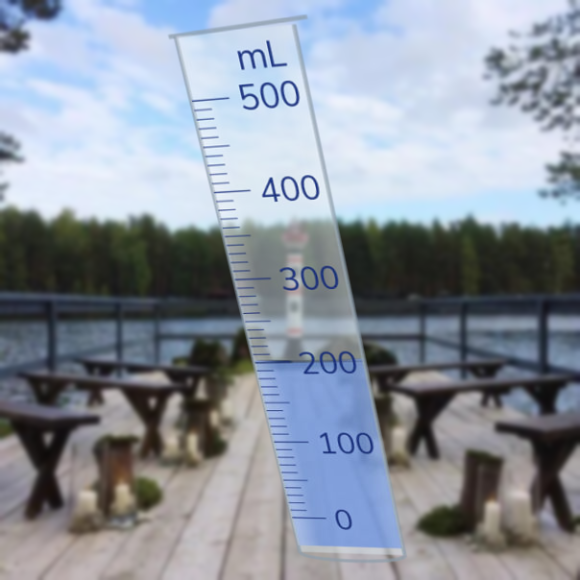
200 mL
